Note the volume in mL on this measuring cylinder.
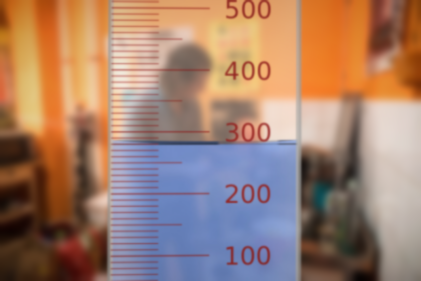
280 mL
